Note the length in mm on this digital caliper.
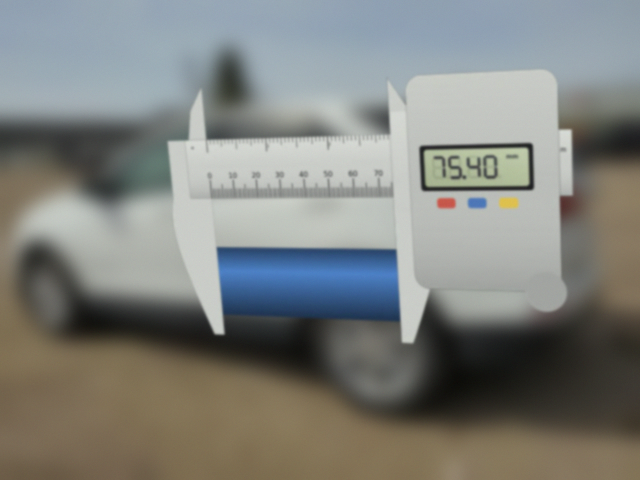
75.40 mm
